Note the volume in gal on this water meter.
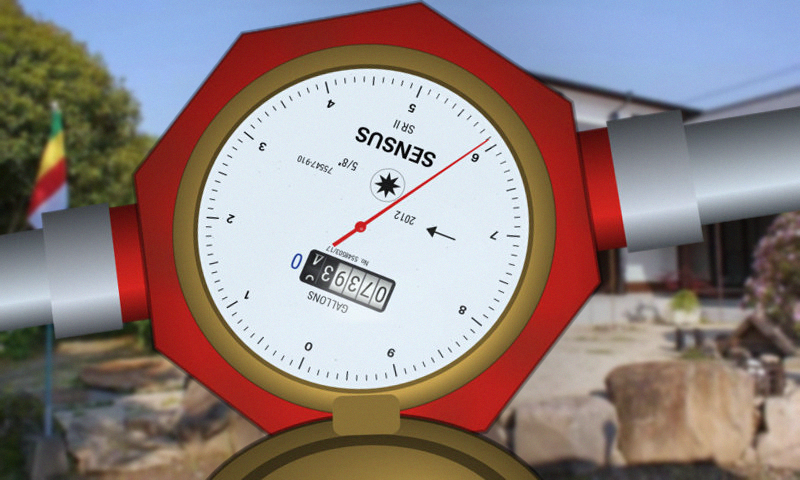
739335.9 gal
